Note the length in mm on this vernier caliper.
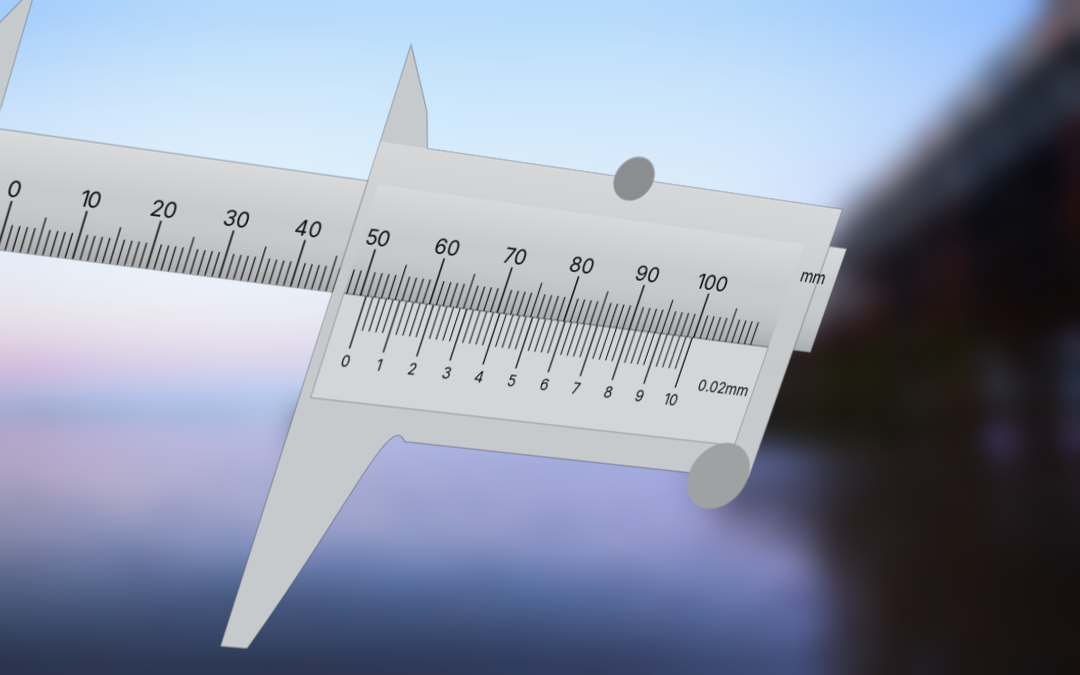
50.8 mm
